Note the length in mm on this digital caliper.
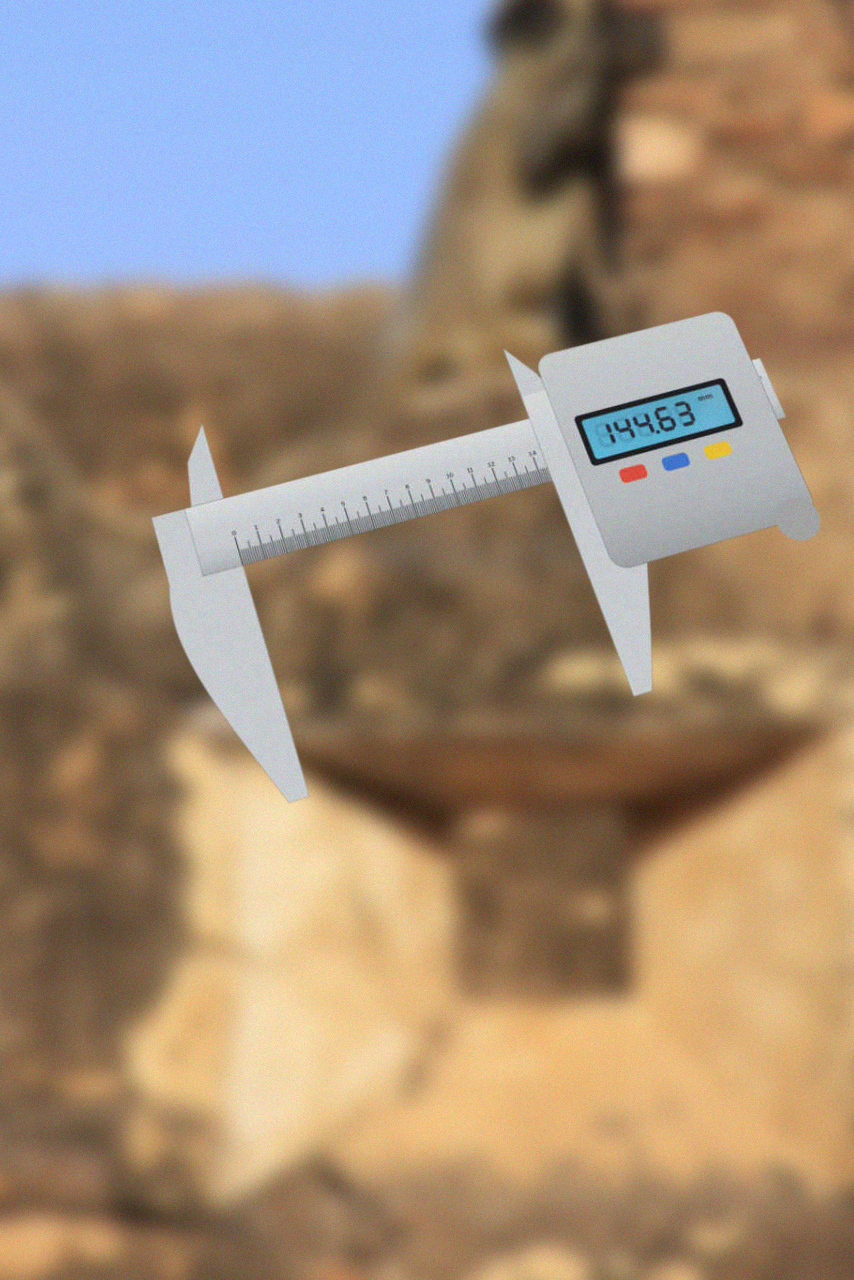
144.63 mm
